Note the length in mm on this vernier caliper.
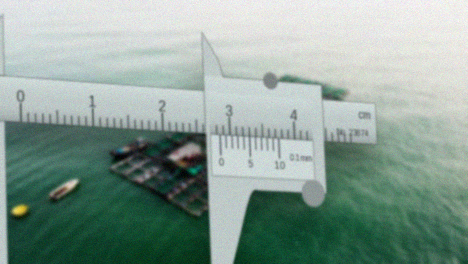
28.5 mm
